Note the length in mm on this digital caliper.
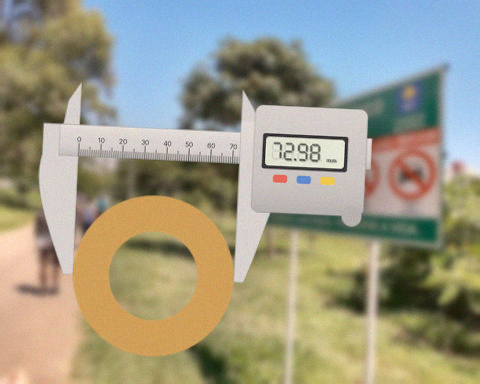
72.98 mm
